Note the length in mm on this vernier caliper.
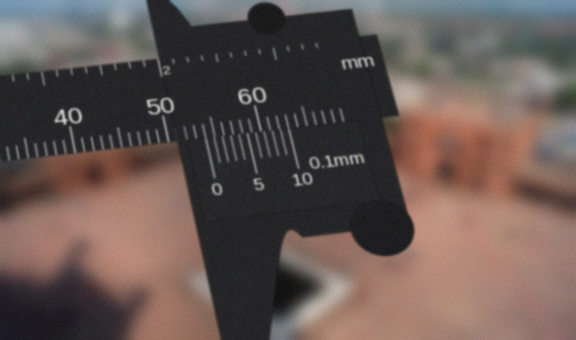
54.0 mm
